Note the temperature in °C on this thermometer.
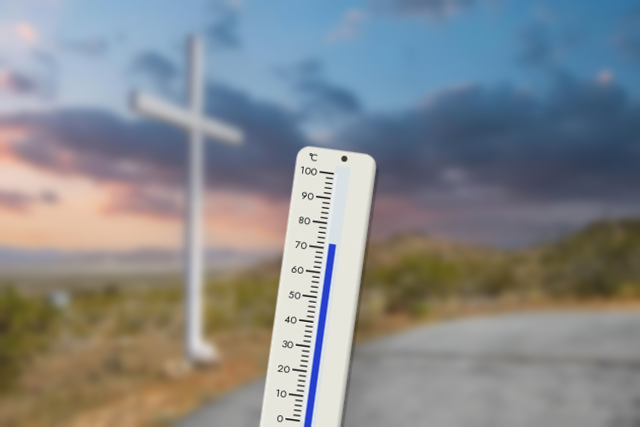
72 °C
